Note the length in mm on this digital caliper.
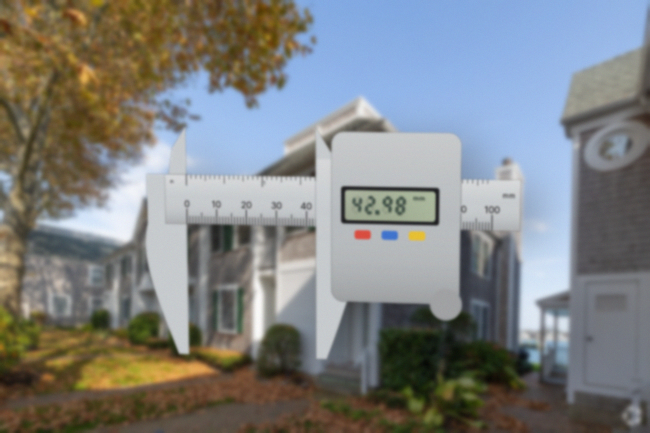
42.98 mm
